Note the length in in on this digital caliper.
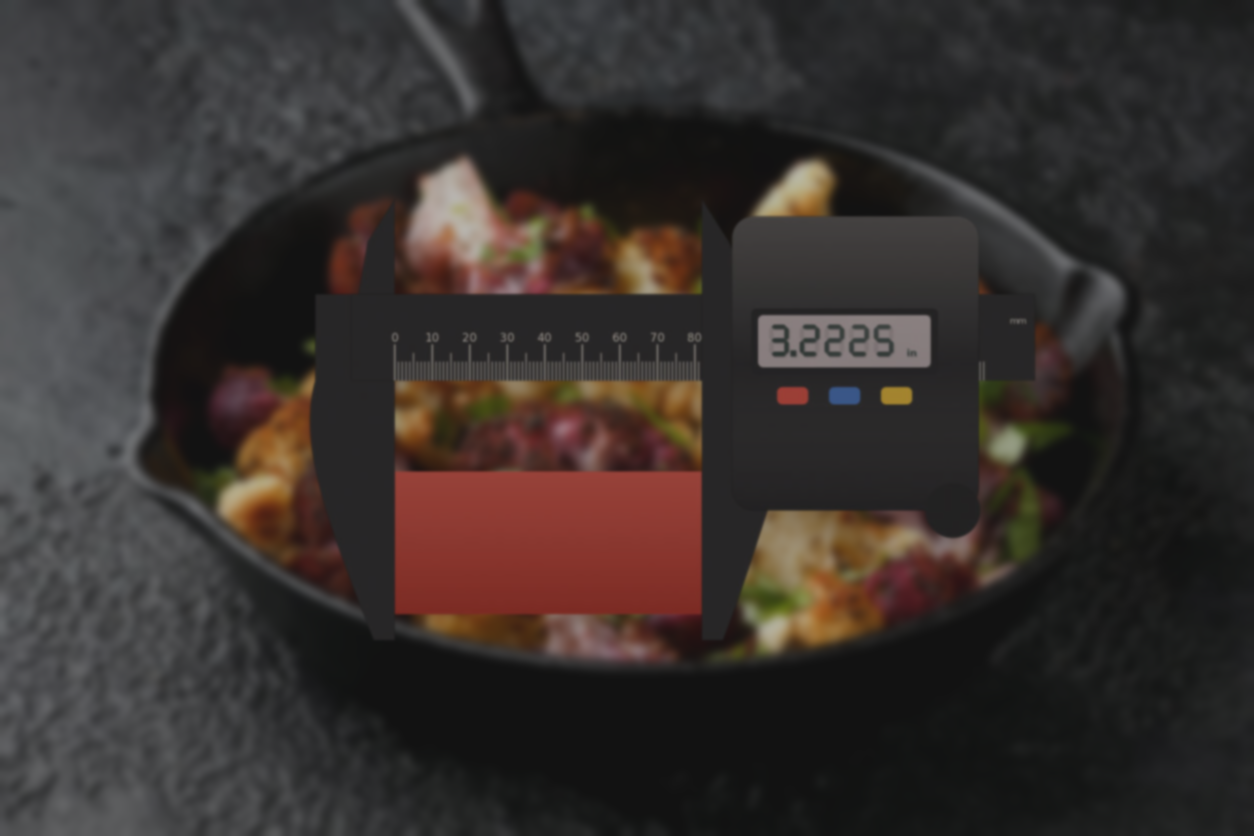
3.2225 in
